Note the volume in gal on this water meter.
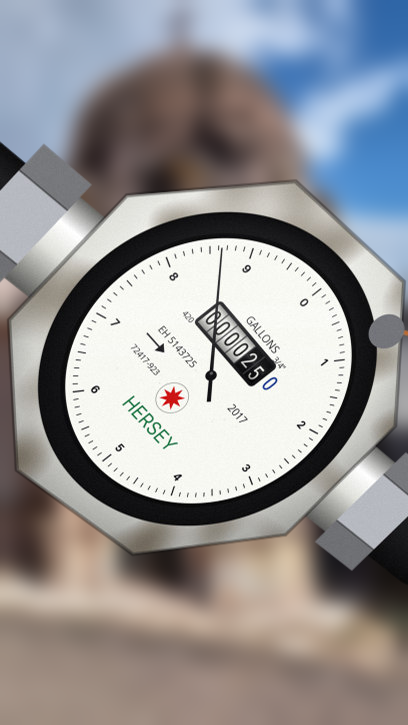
248.6 gal
